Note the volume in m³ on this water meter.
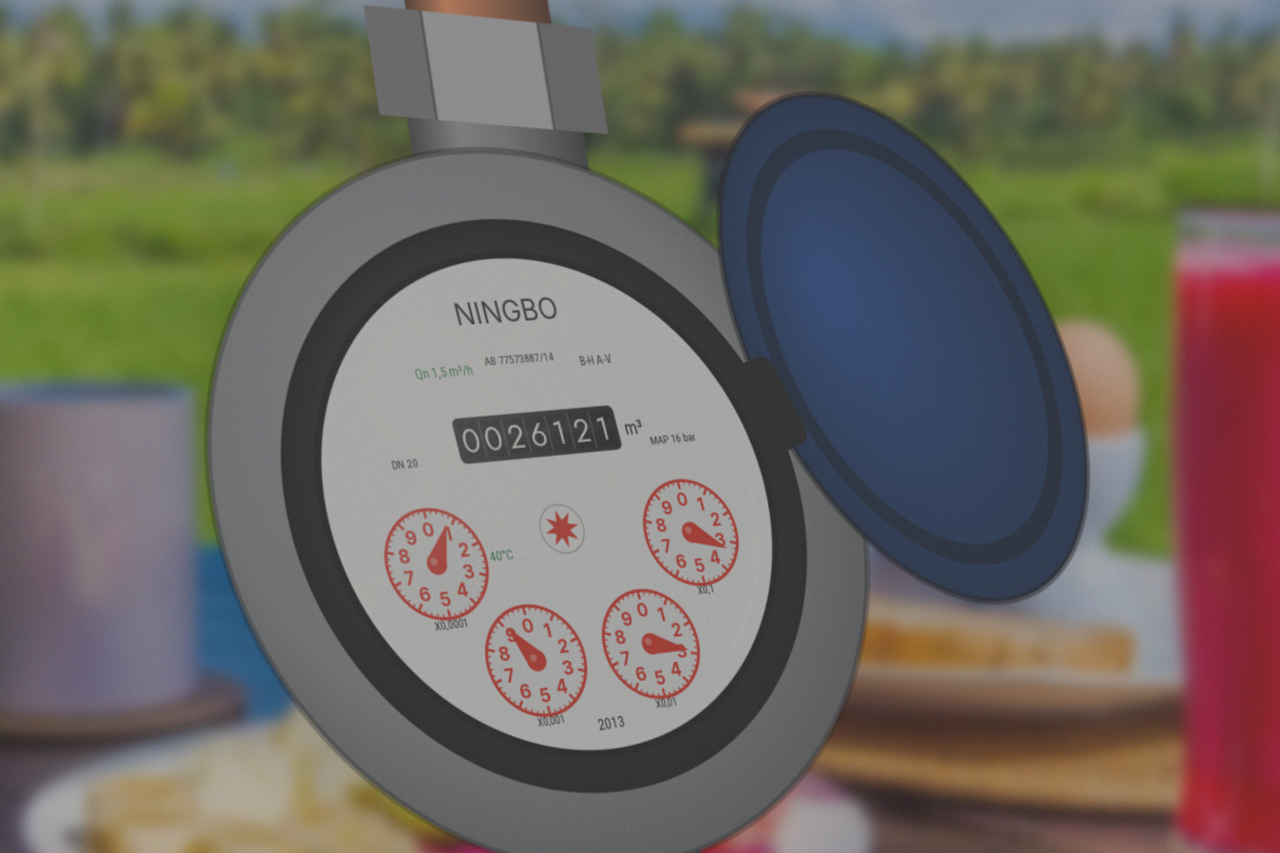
26121.3290 m³
